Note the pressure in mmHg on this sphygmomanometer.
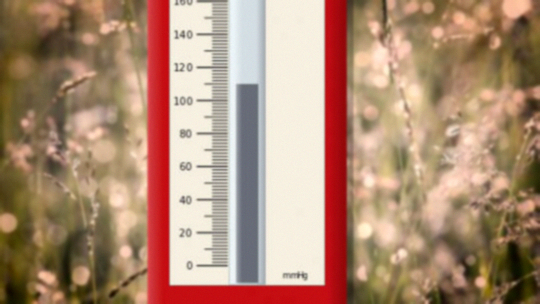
110 mmHg
